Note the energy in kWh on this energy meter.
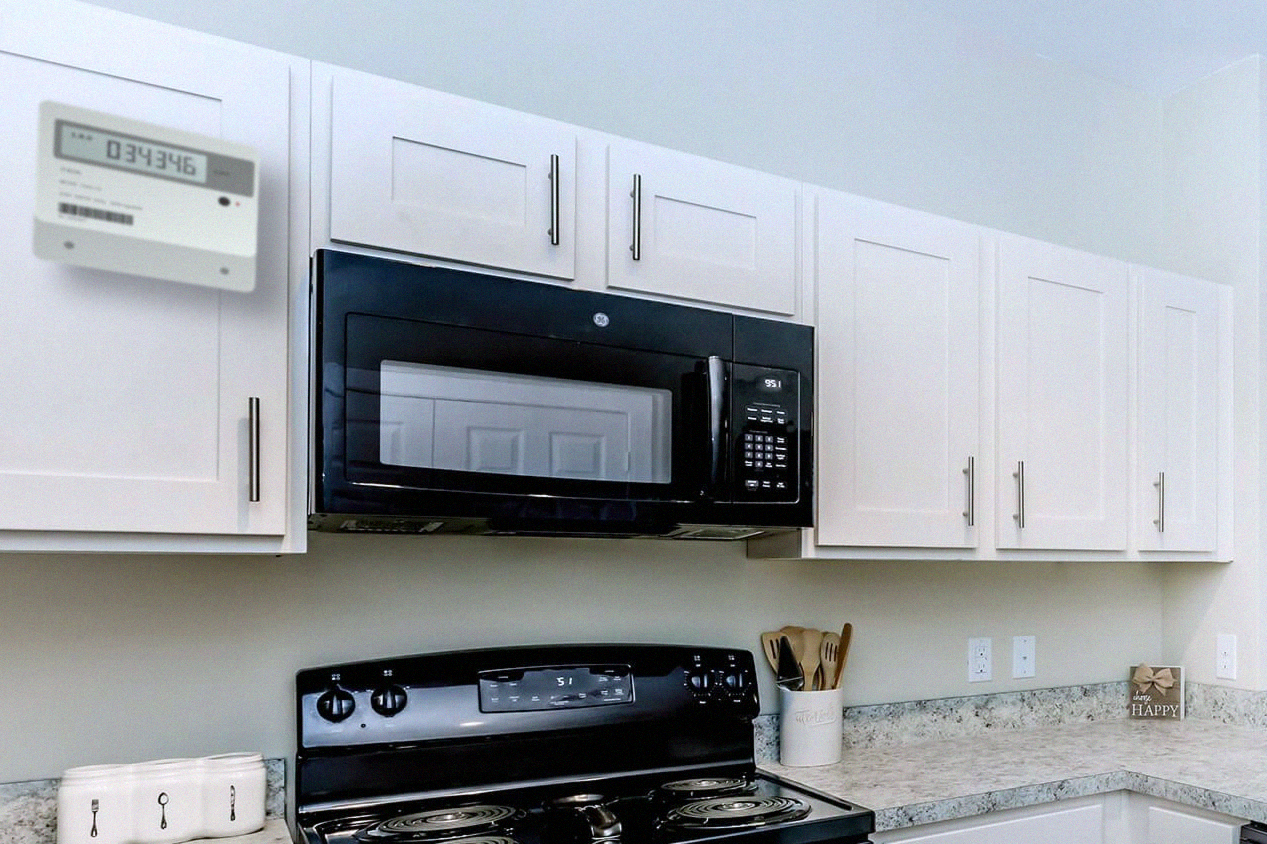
34346 kWh
